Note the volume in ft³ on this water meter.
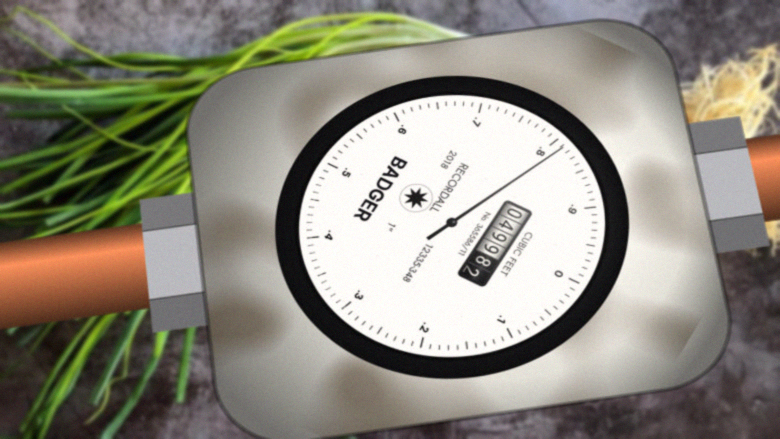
49981.81 ft³
